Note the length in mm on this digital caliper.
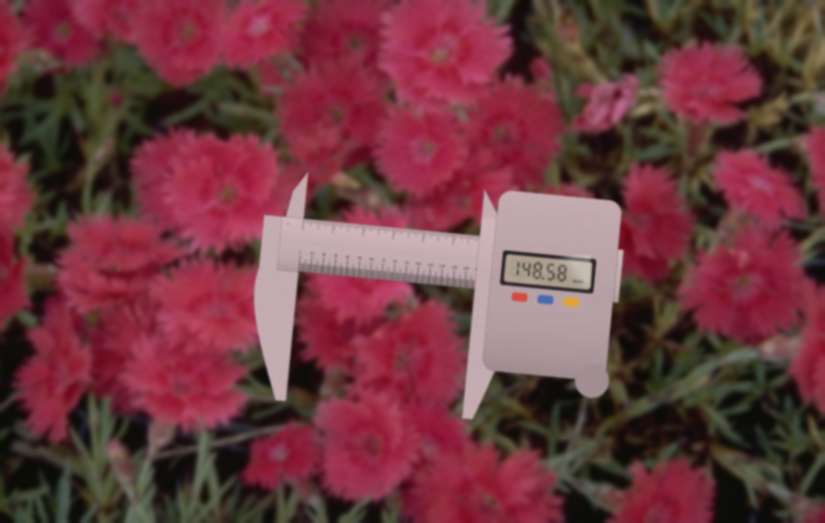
148.58 mm
